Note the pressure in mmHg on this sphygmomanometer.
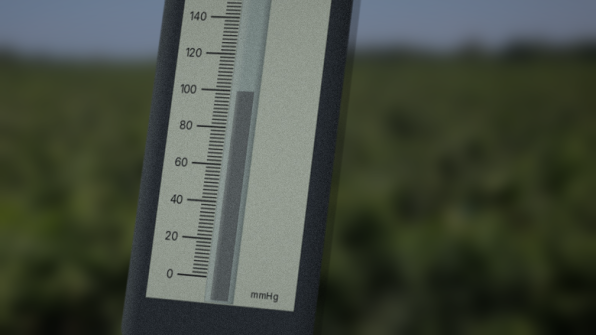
100 mmHg
